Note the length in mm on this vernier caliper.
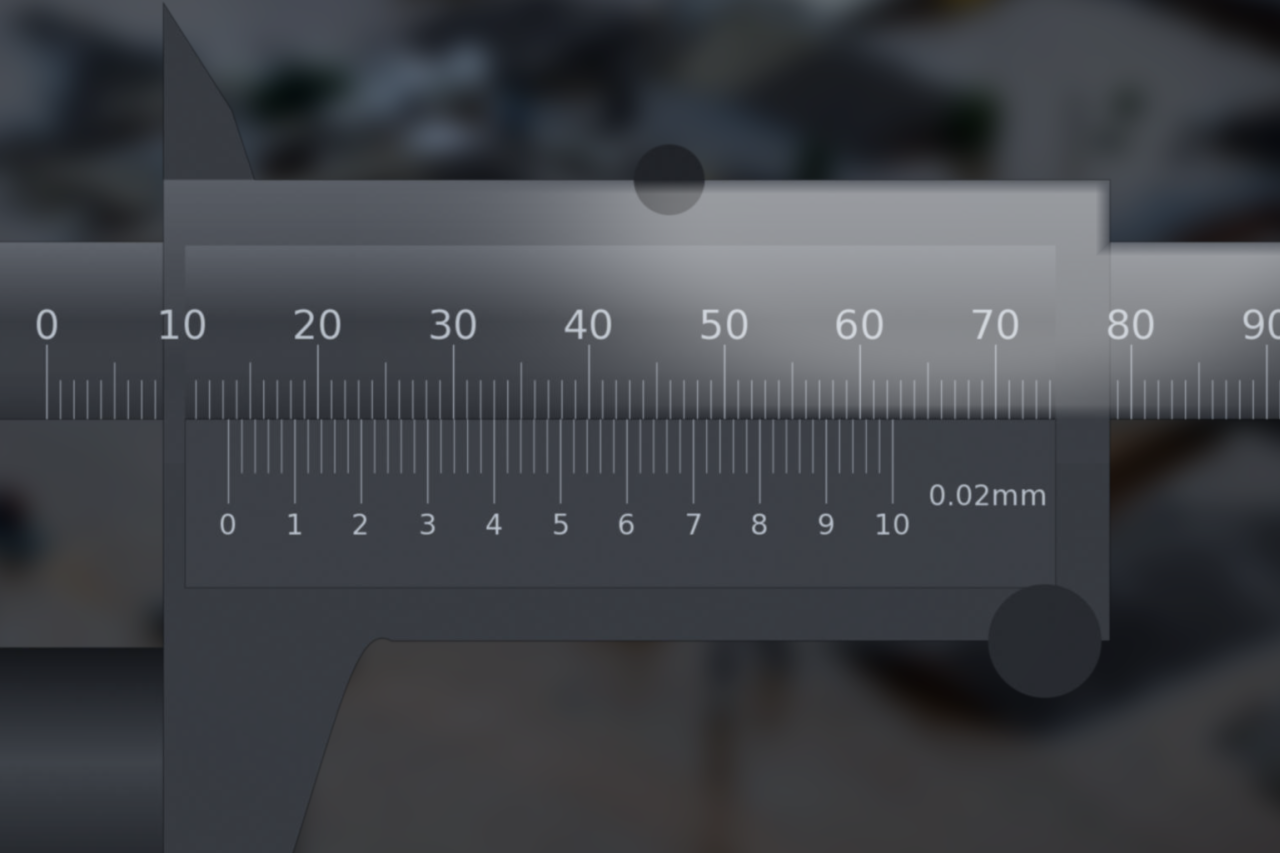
13.4 mm
